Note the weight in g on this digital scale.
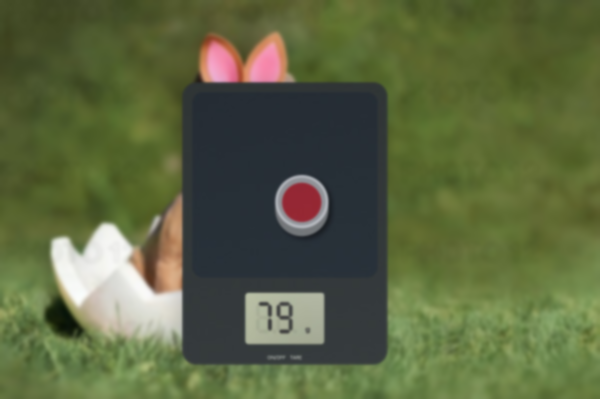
79 g
